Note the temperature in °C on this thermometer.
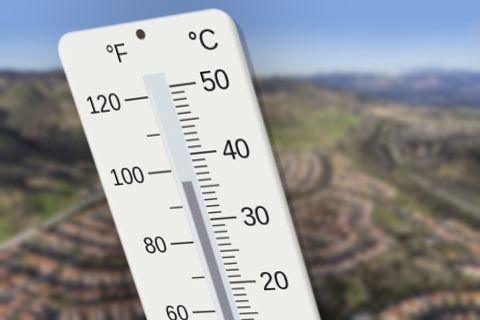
36 °C
